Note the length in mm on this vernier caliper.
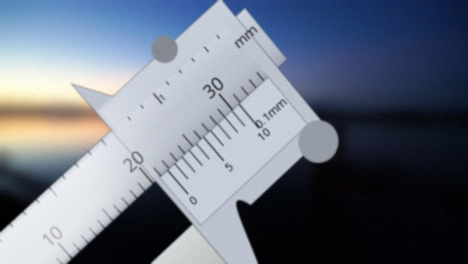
21.8 mm
